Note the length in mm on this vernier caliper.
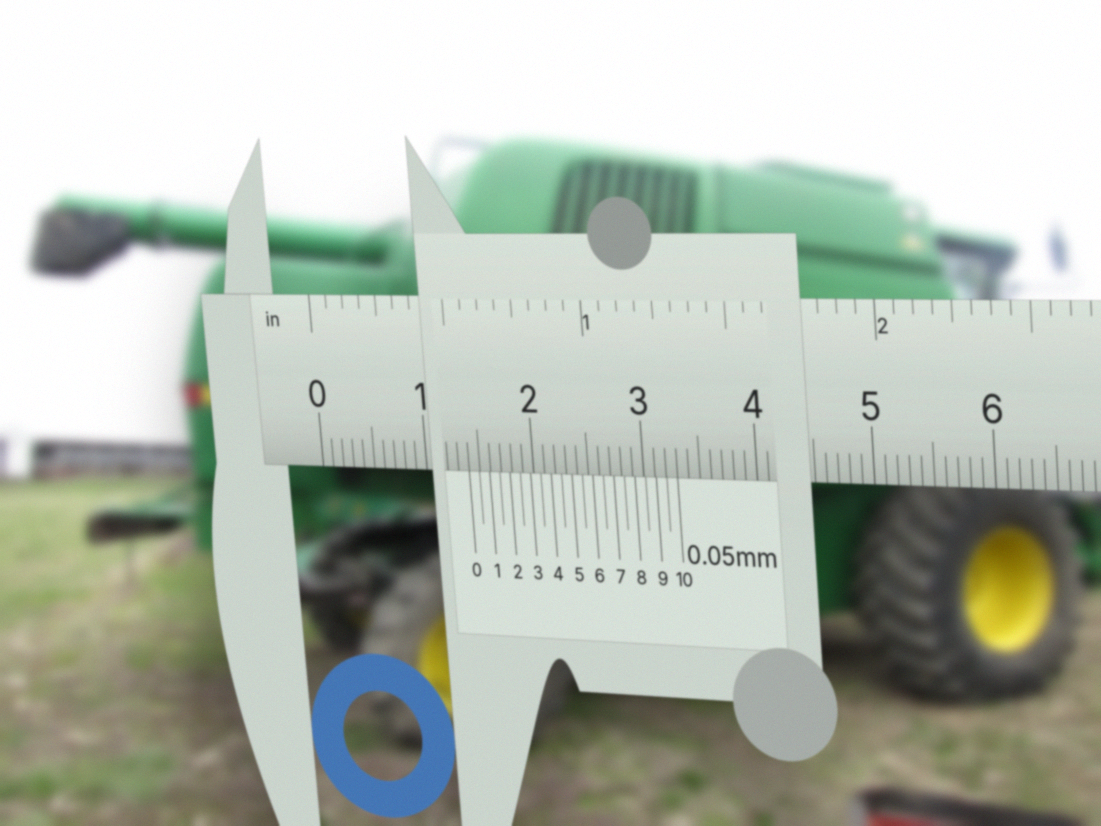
14.0 mm
